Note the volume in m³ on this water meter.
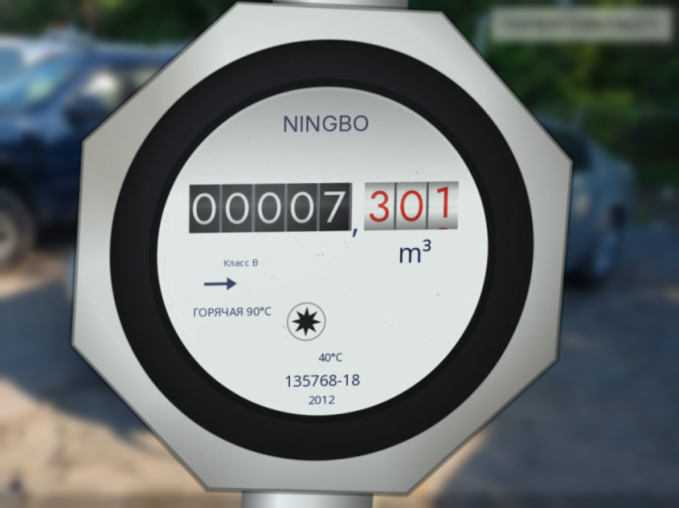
7.301 m³
